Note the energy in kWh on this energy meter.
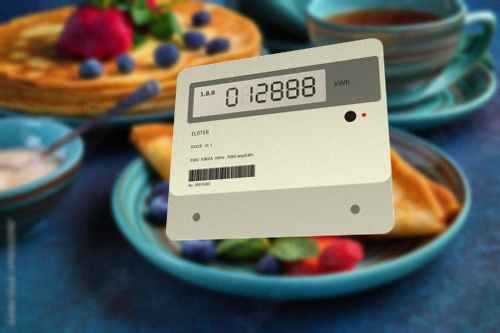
12888 kWh
